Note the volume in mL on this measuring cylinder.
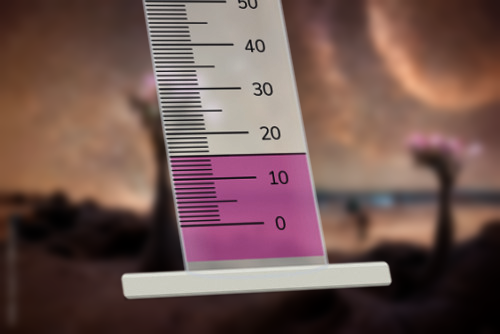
15 mL
